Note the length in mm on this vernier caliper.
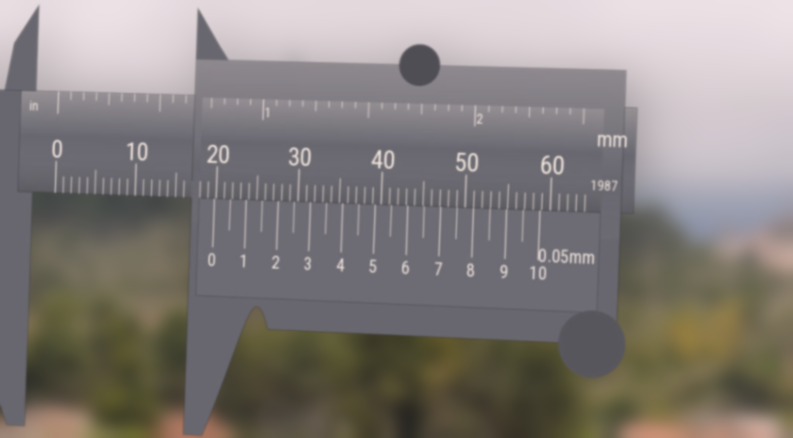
19.8 mm
